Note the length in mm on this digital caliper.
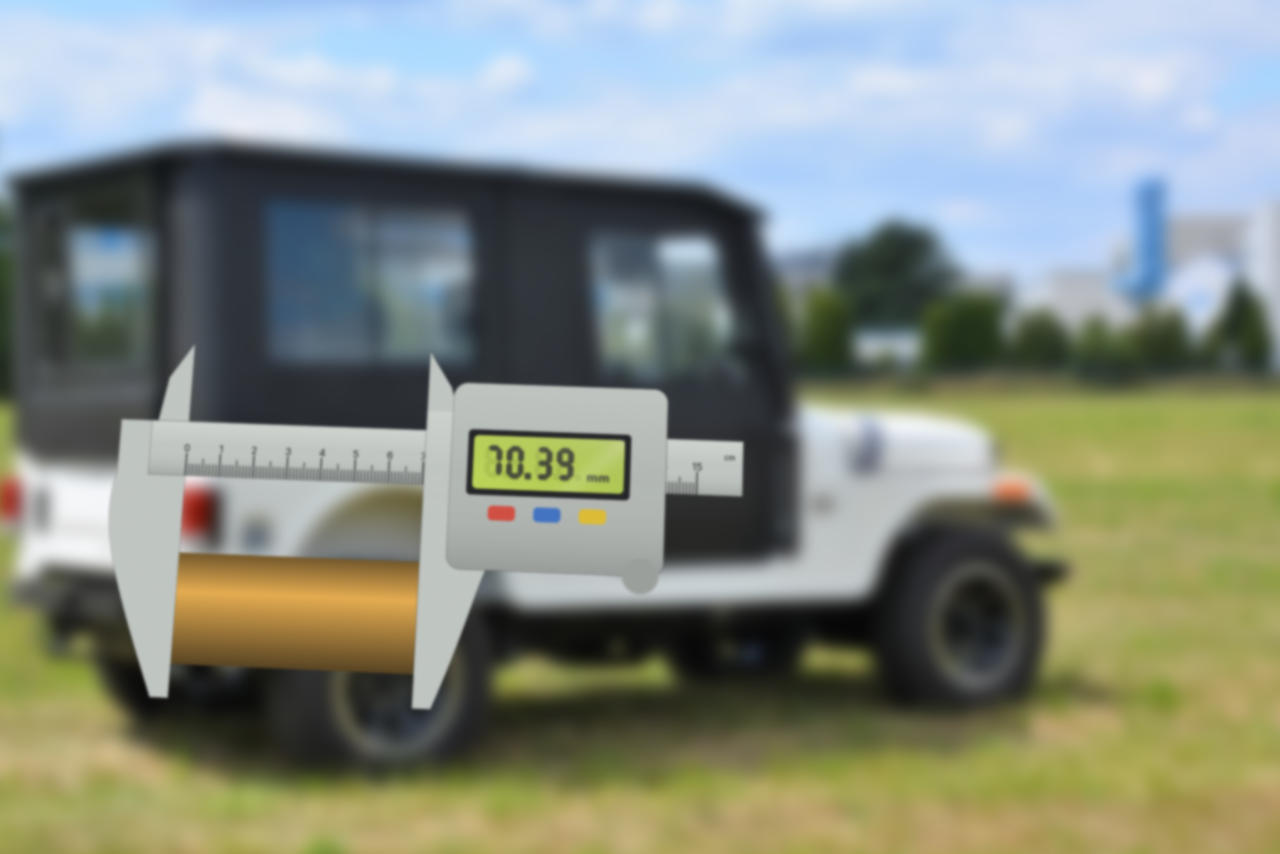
70.39 mm
